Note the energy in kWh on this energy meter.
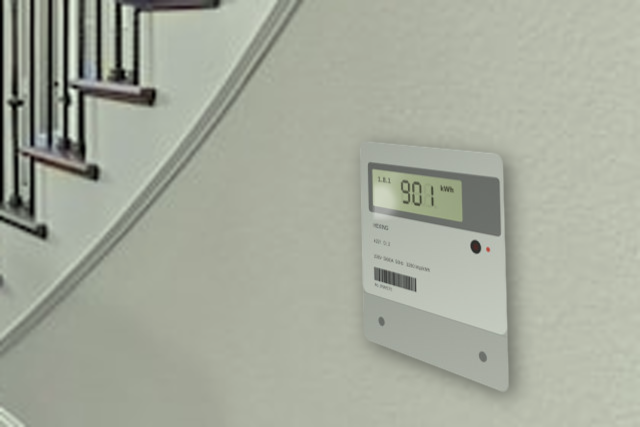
901 kWh
